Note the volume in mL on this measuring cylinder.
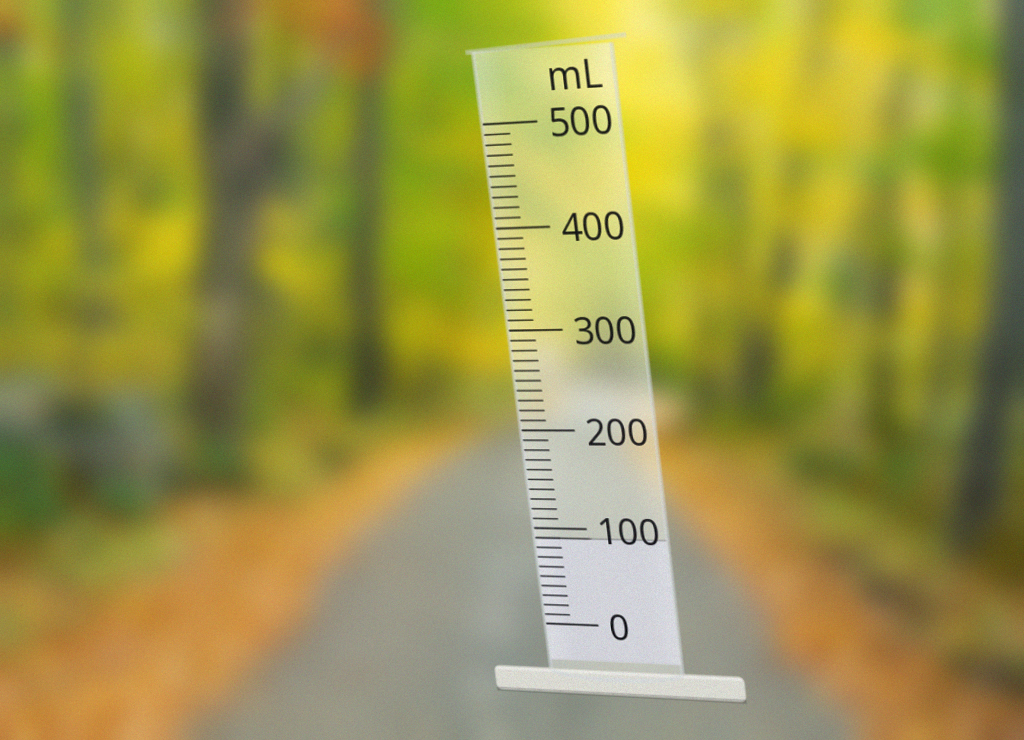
90 mL
